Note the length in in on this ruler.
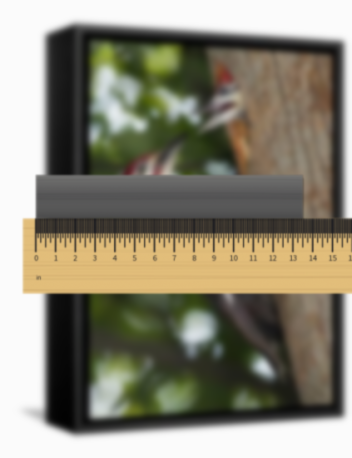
13.5 in
